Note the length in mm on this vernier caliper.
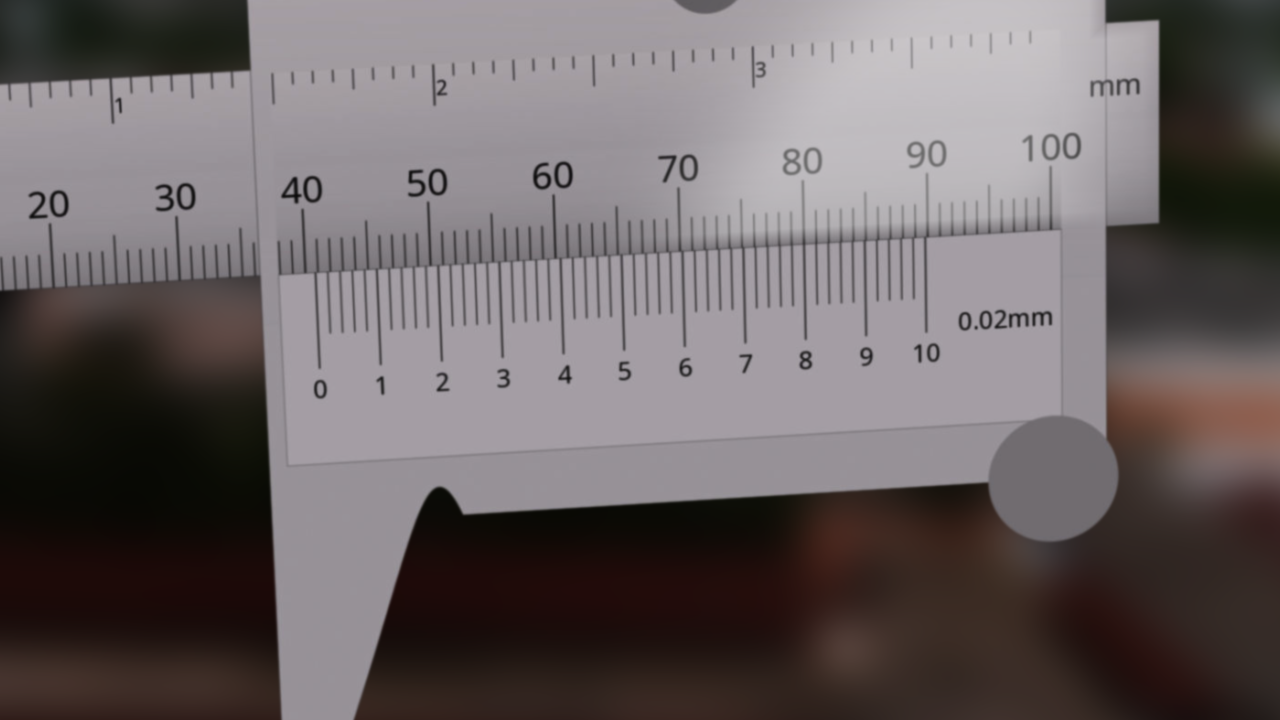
40.8 mm
